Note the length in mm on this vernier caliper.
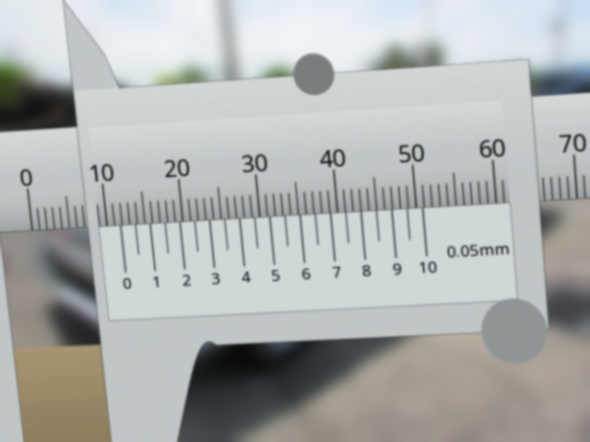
11.8 mm
